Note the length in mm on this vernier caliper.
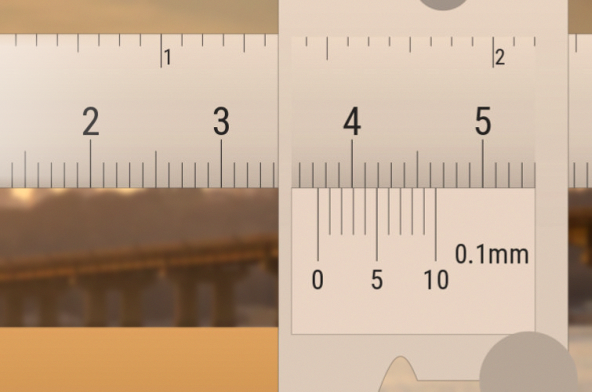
37.4 mm
